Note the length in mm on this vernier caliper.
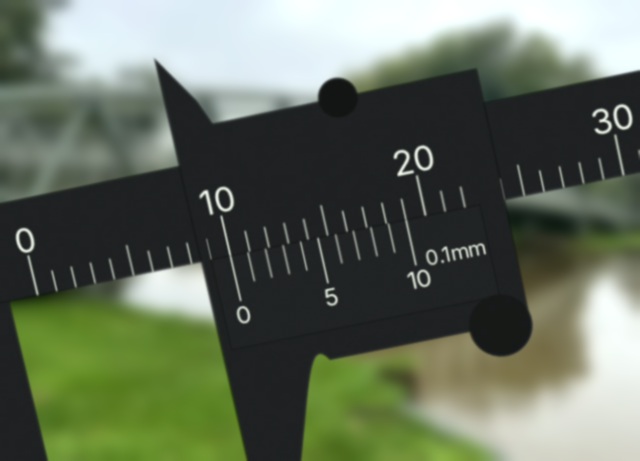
10.0 mm
